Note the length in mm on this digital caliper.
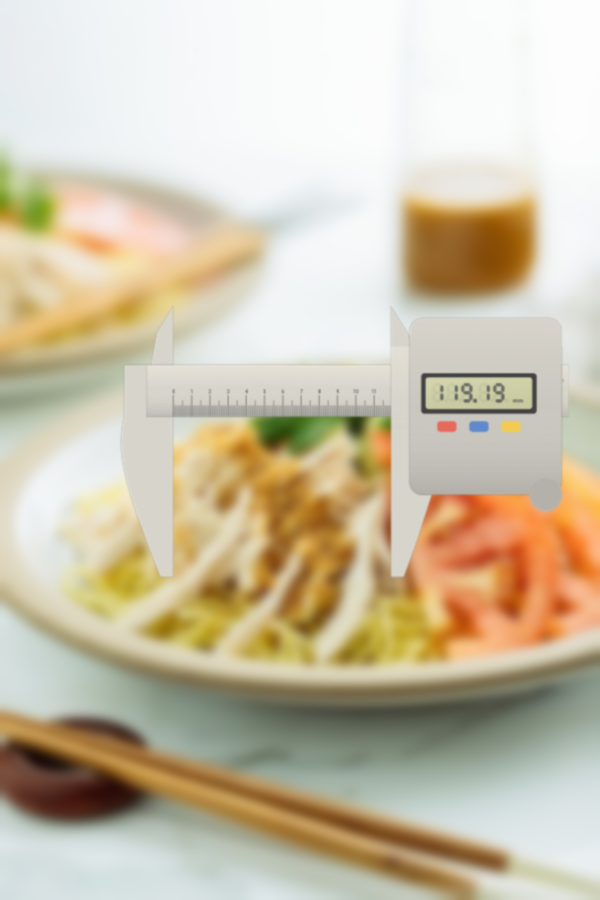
119.19 mm
